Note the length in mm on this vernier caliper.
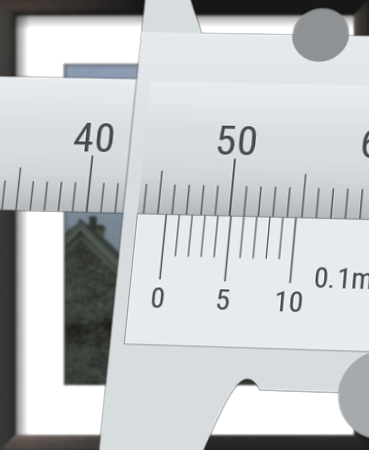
45.6 mm
